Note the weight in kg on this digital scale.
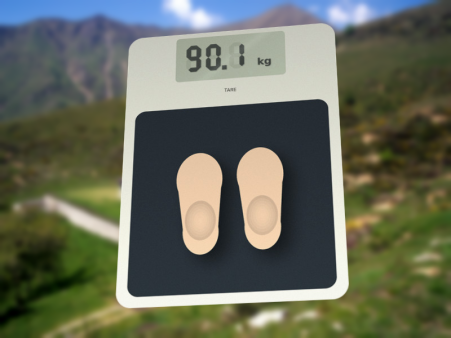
90.1 kg
